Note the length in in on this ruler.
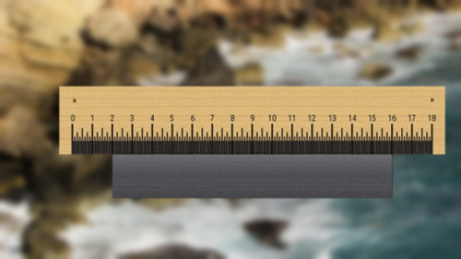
14 in
